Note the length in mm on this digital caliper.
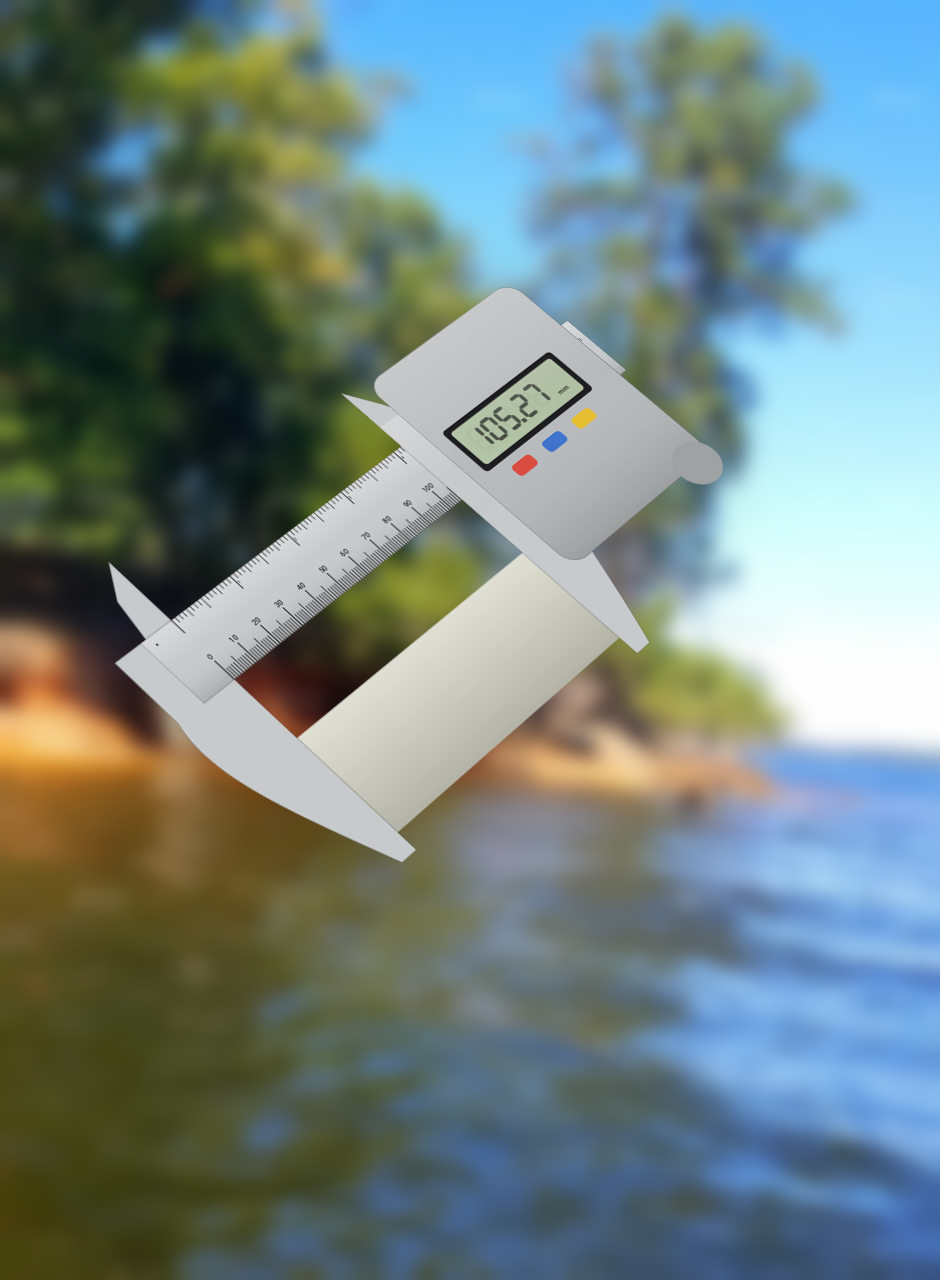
105.27 mm
